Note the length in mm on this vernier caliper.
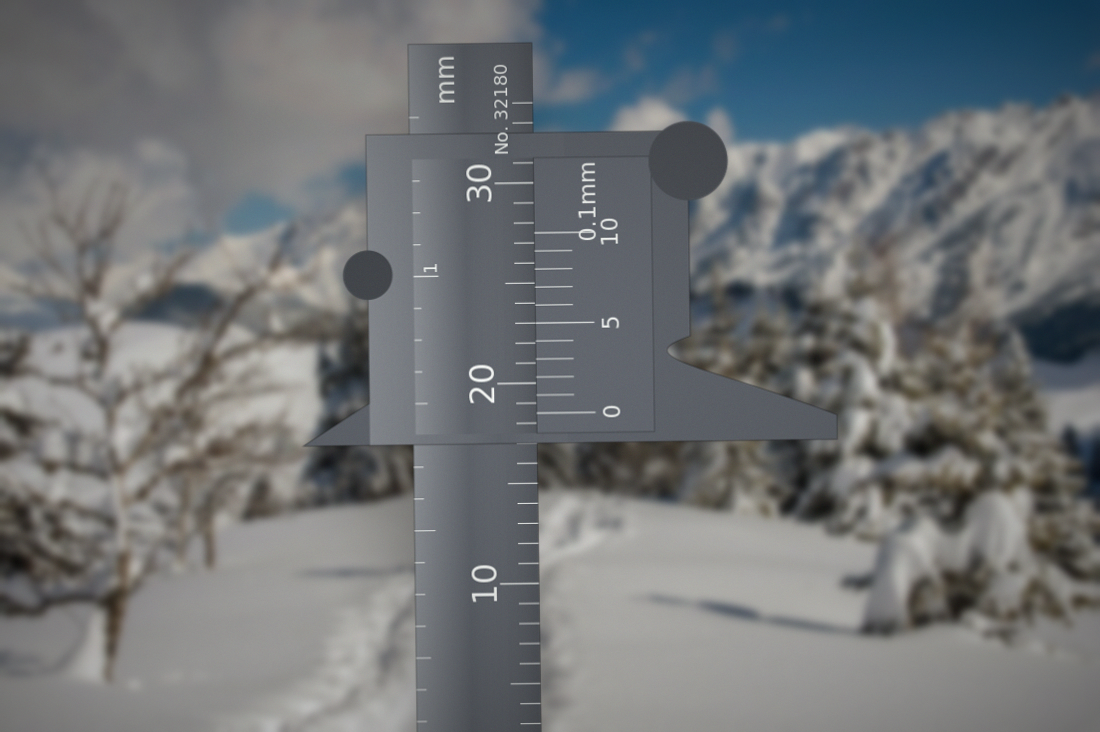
18.5 mm
